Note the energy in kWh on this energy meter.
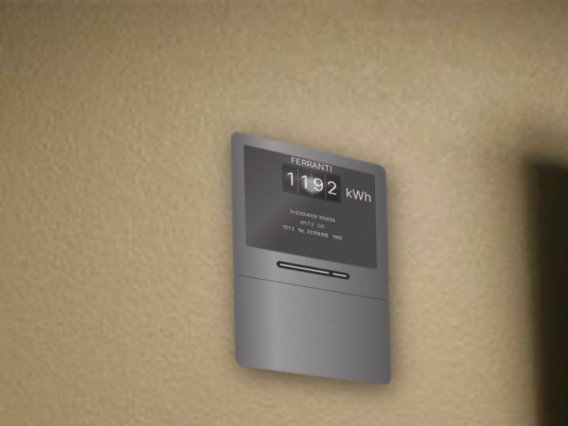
1192 kWh
